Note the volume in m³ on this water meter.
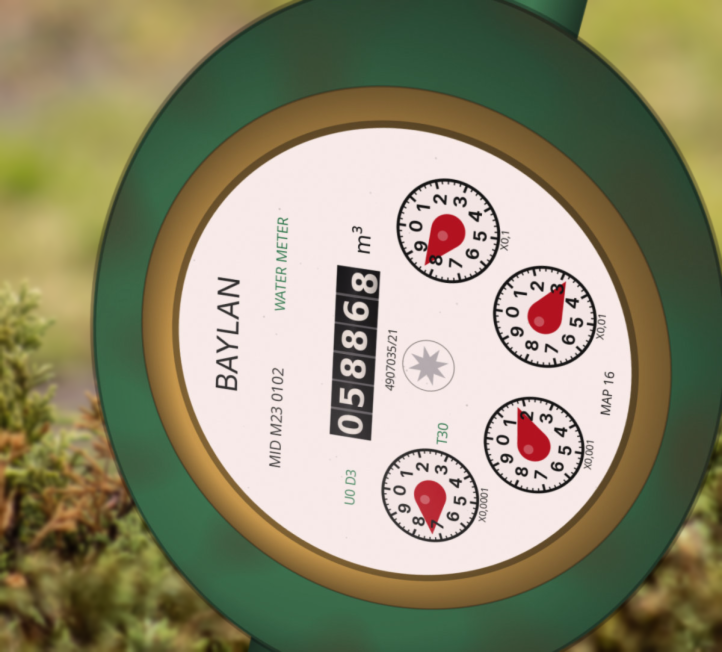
58867.8317 m³
